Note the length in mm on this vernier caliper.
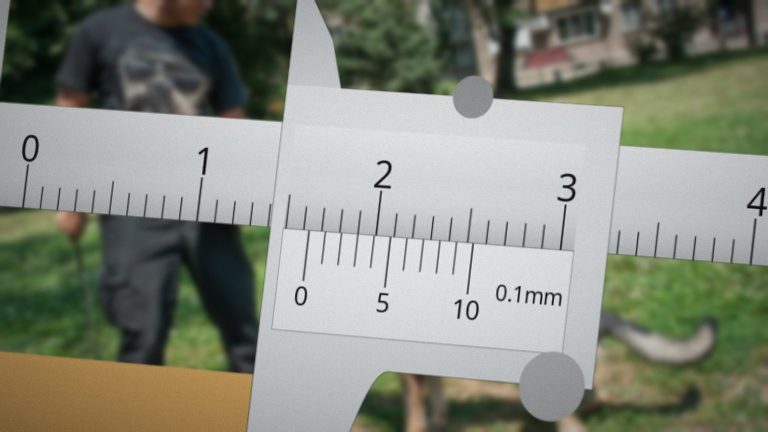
16.3 mm
